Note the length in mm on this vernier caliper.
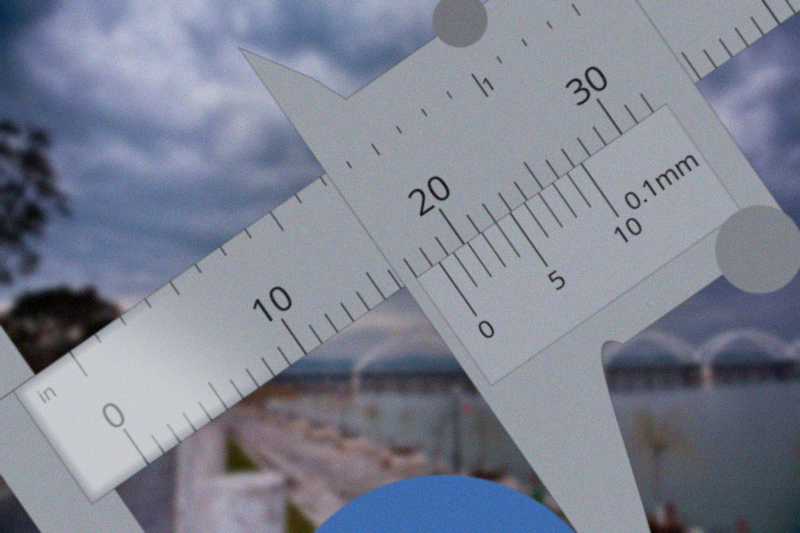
18.4 mm
